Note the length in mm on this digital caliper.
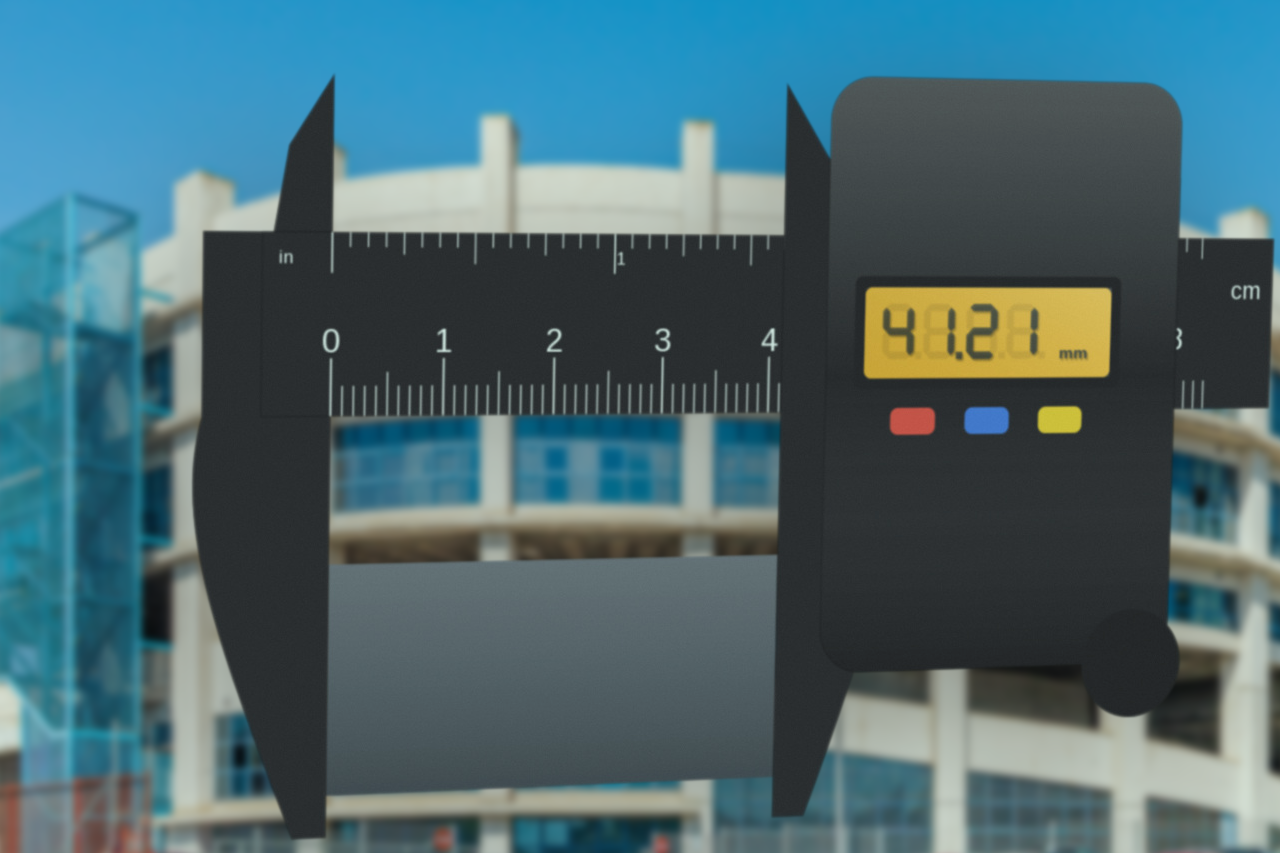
41.21 mm
